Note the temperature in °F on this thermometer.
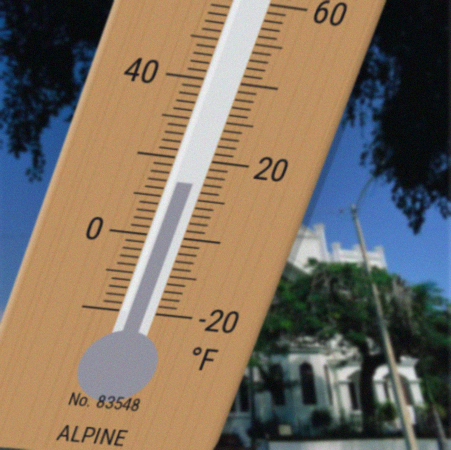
14 °F
